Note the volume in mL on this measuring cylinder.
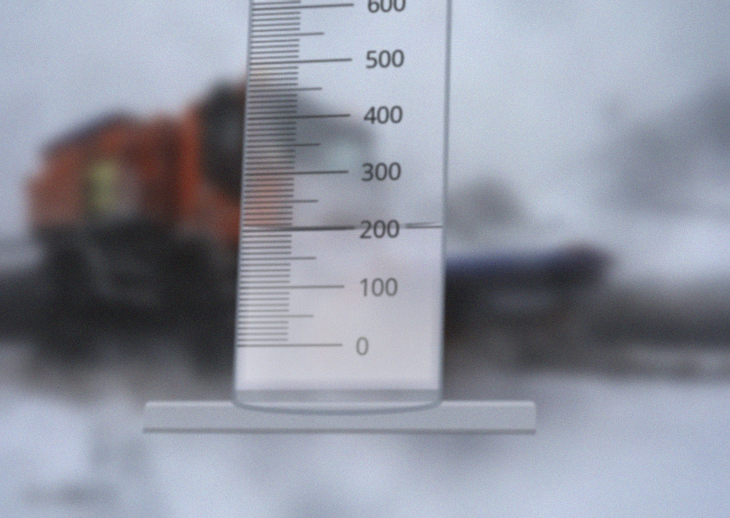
200 mL
